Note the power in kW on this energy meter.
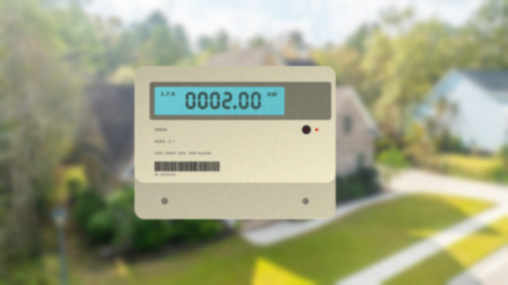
2.00 kW
